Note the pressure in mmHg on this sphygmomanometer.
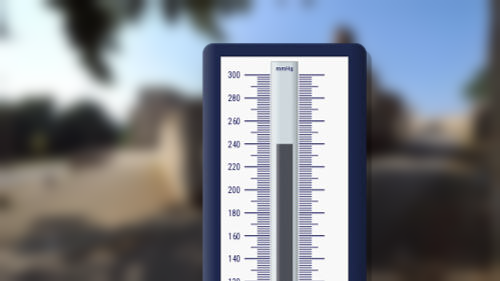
240 mmHg
